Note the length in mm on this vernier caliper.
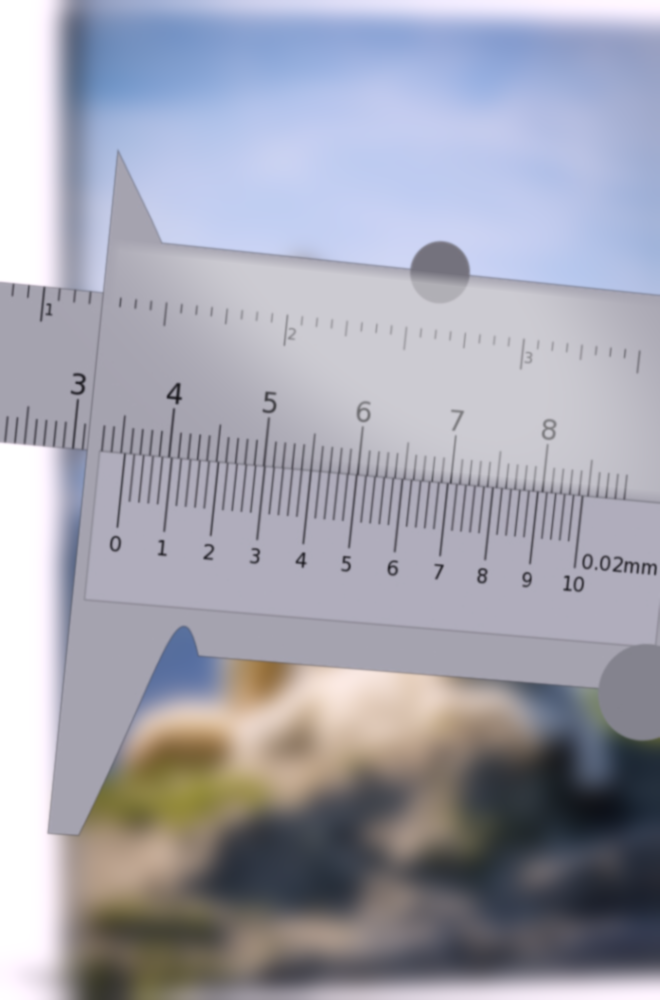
35.4 mm
